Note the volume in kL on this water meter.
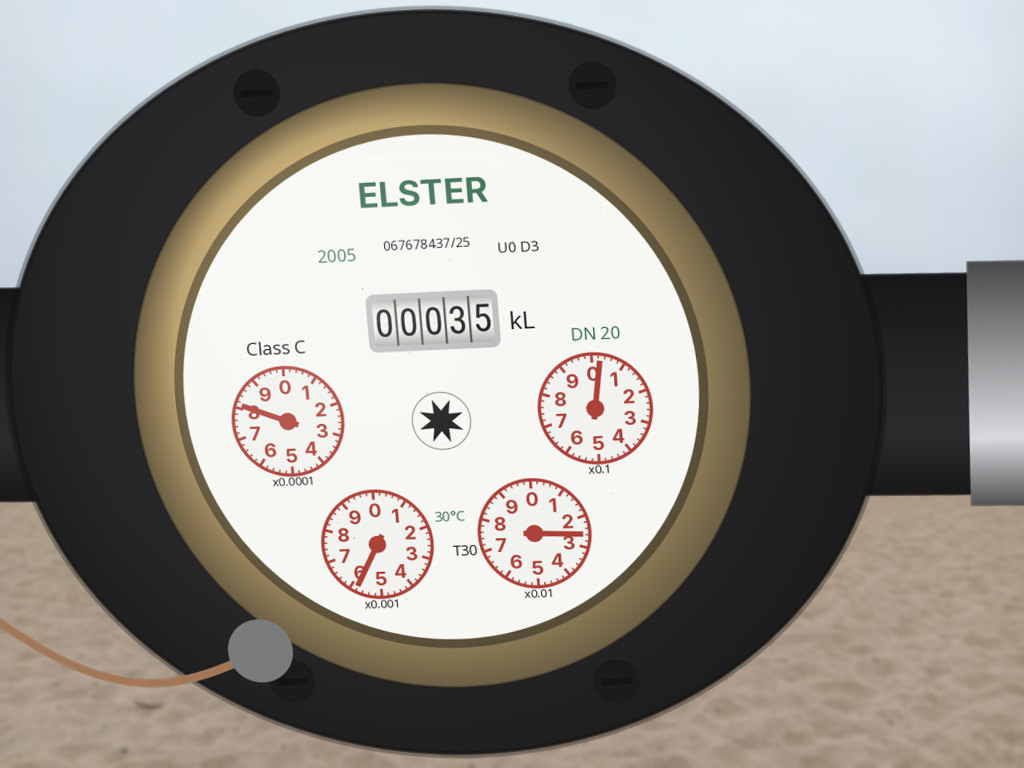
35.0258 kL
